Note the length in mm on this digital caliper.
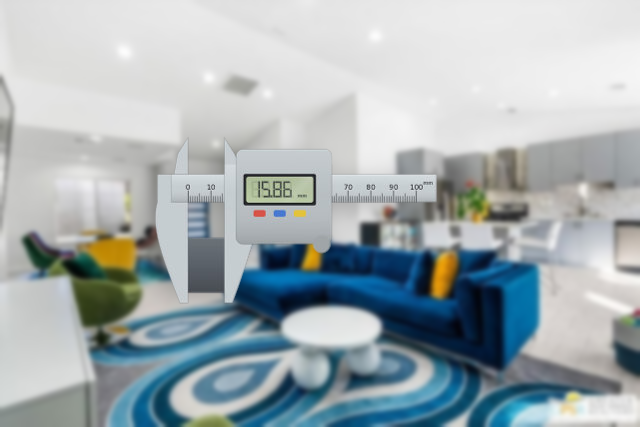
15.86 mm
